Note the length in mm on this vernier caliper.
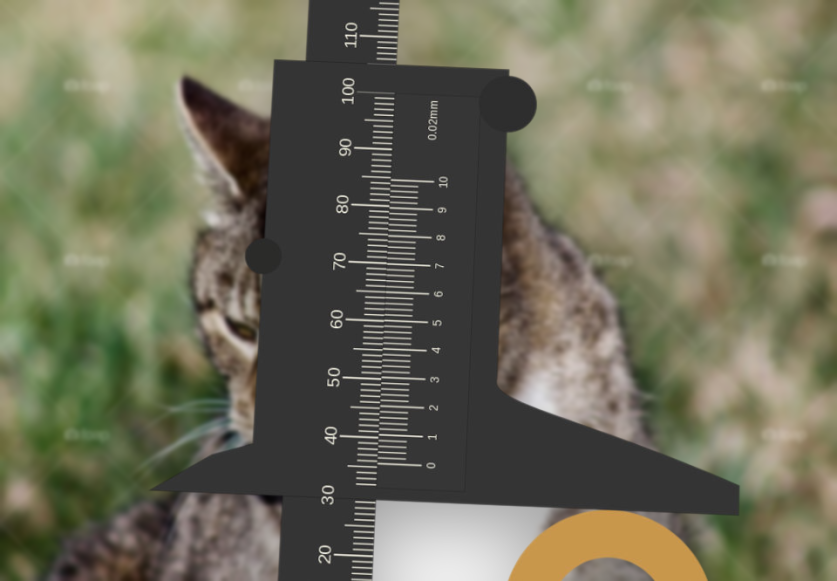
35.6 mm
